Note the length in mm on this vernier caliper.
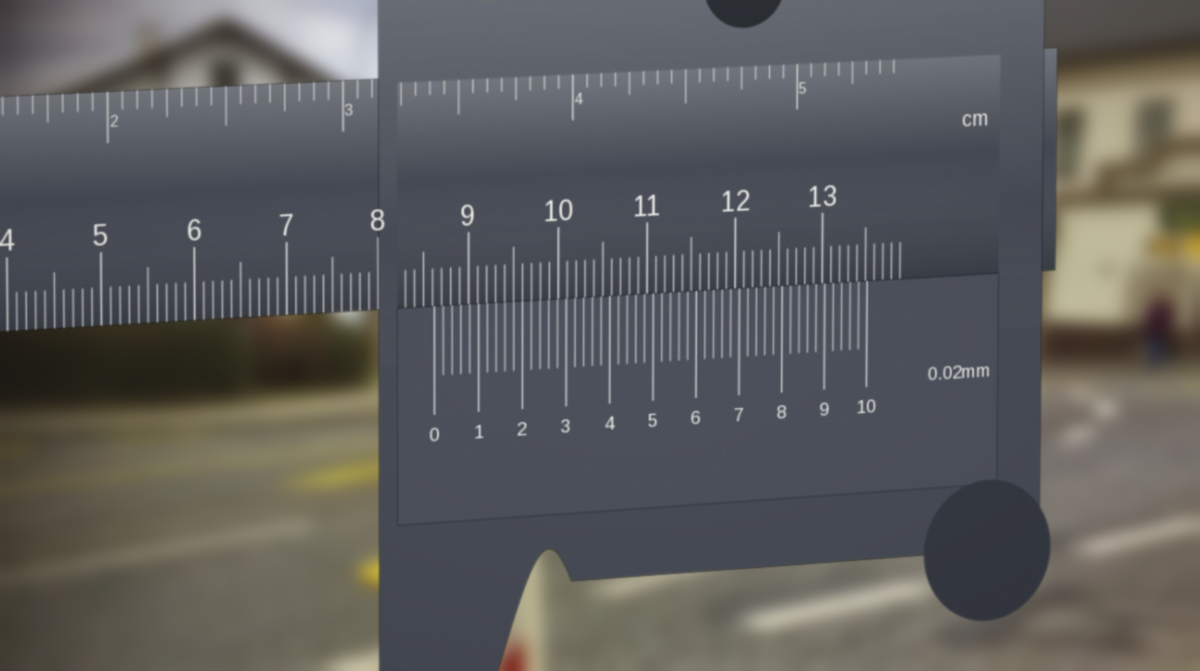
86.2 mm
